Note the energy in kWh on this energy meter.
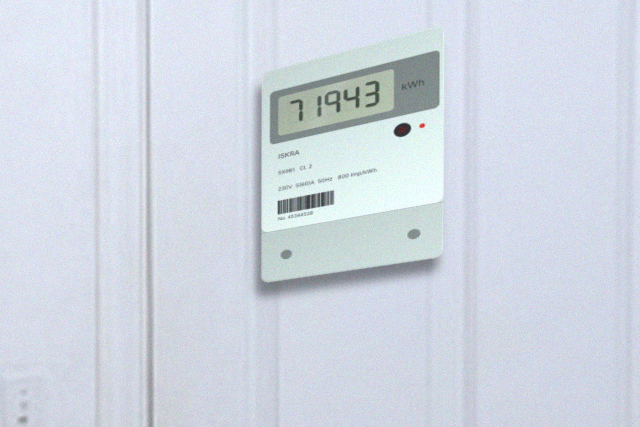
71943 kWh
